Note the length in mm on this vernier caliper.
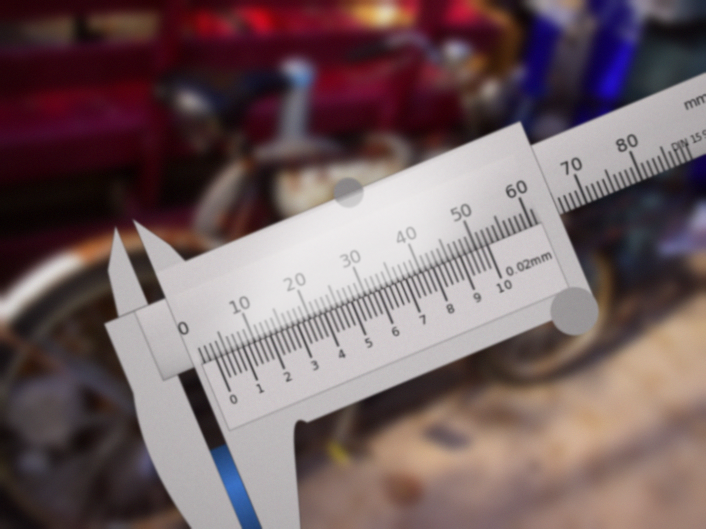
3.0 mm
